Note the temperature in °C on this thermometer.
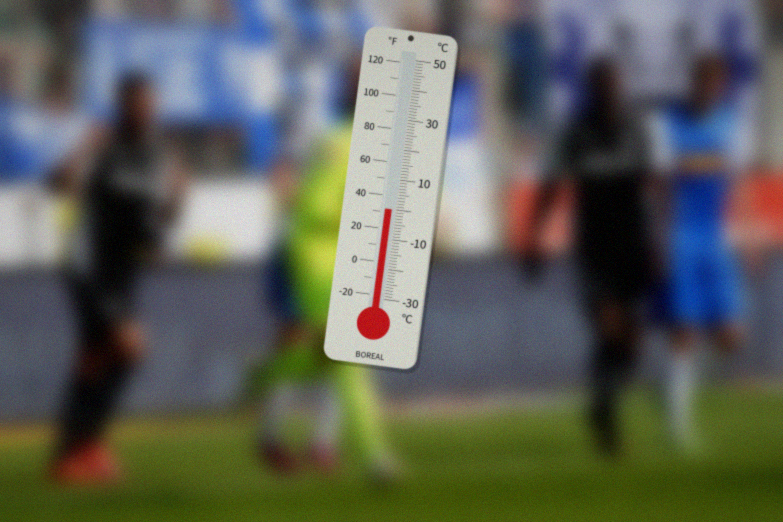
0 °C
